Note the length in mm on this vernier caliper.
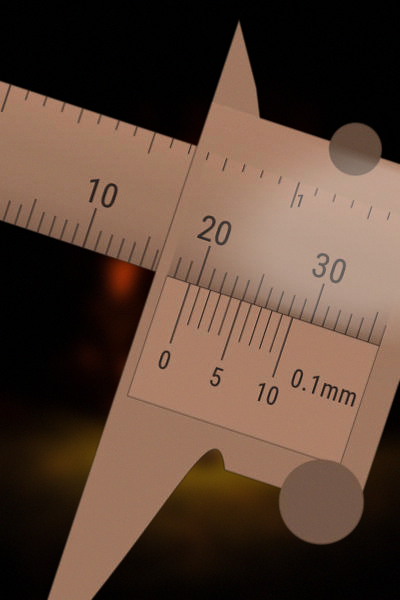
19.4 mm
